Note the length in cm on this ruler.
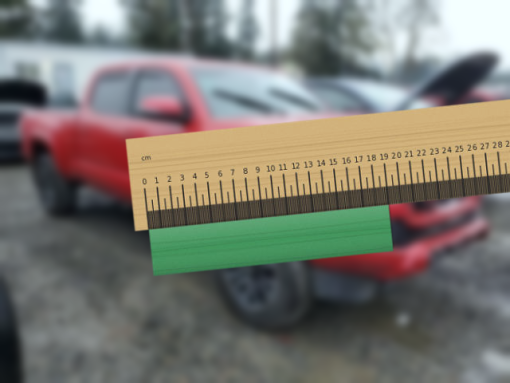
19 cm
